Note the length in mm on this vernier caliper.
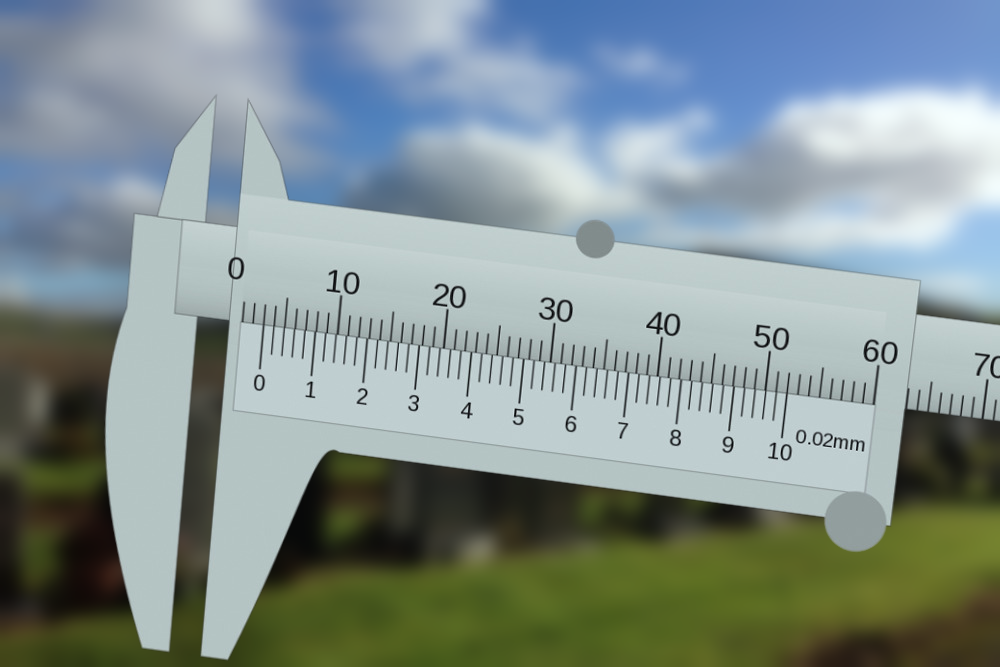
3.0 mm
